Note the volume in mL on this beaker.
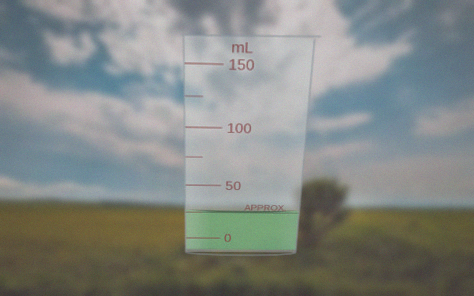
25 mL
